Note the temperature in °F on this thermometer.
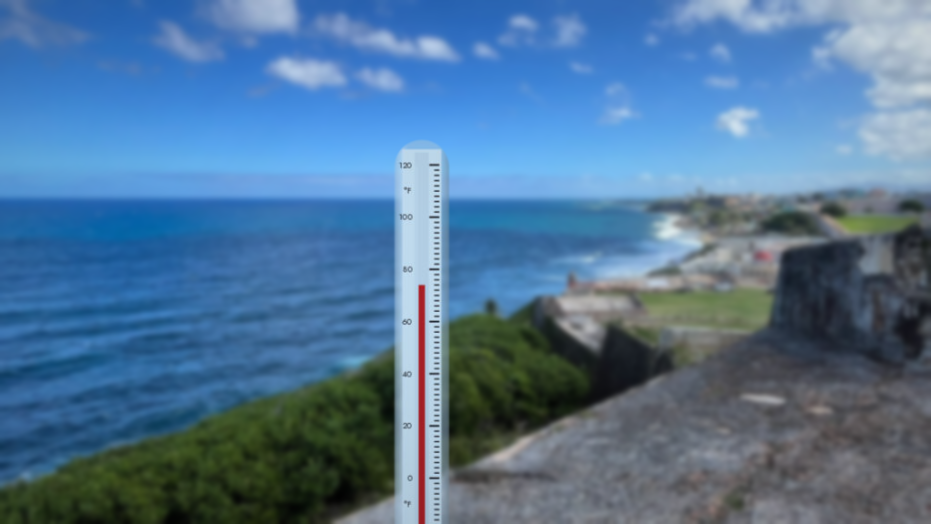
74 °F
